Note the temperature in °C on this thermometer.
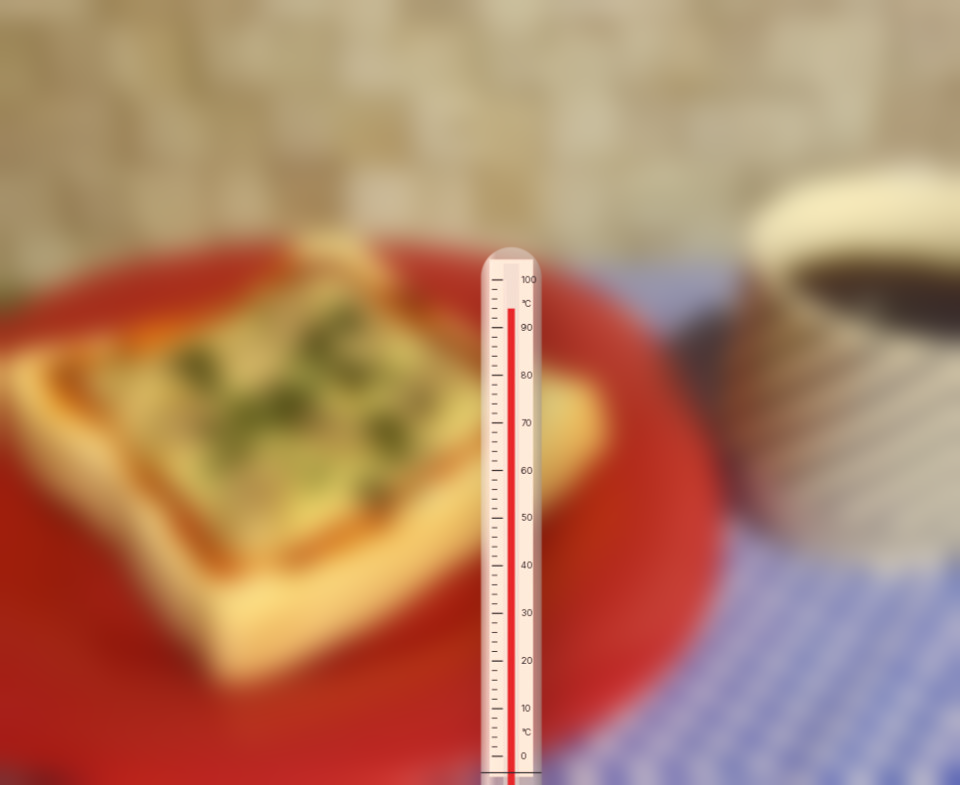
94 °C
